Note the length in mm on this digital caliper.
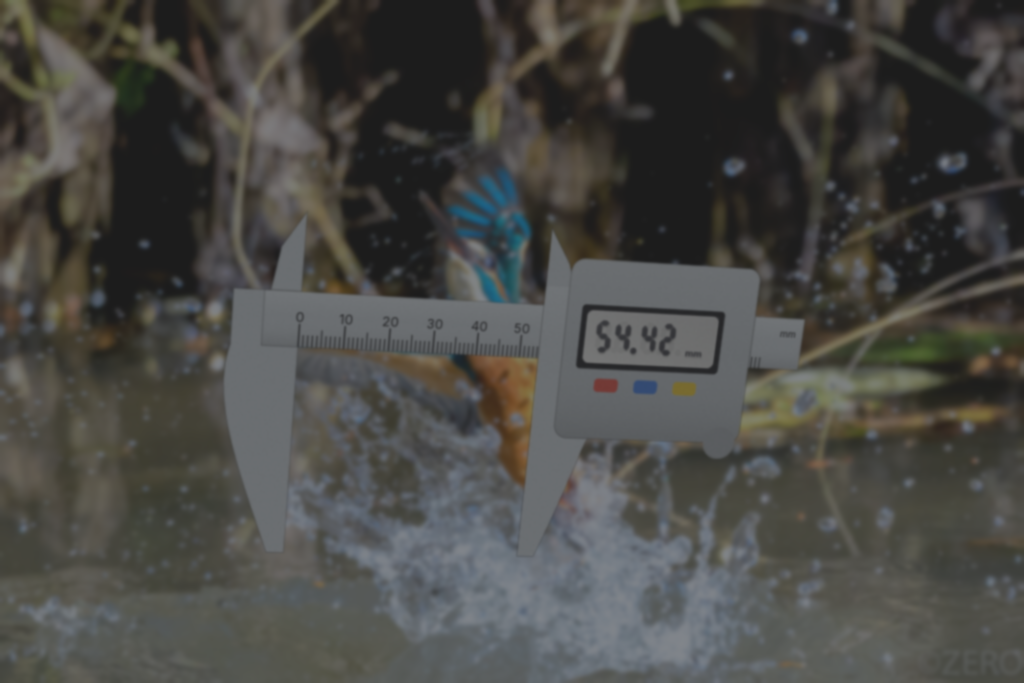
54.42 mm
